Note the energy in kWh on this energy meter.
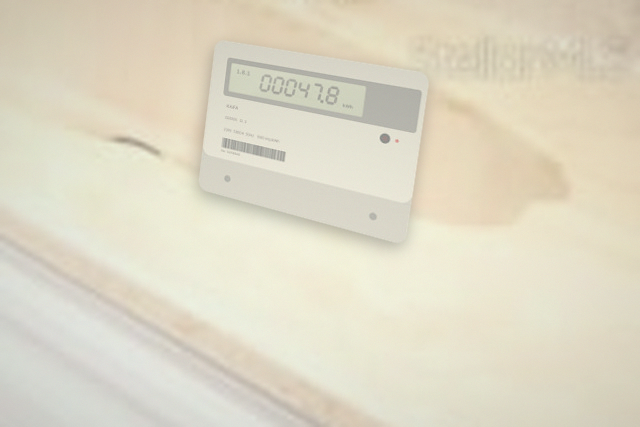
47.8 kWh
